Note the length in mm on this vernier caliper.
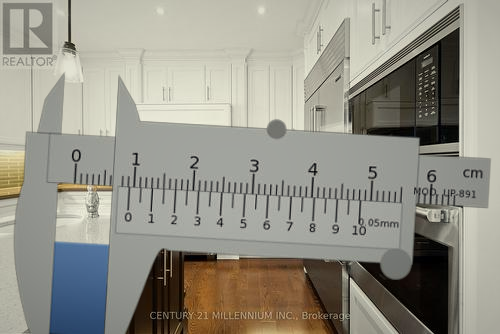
9.2 mm
